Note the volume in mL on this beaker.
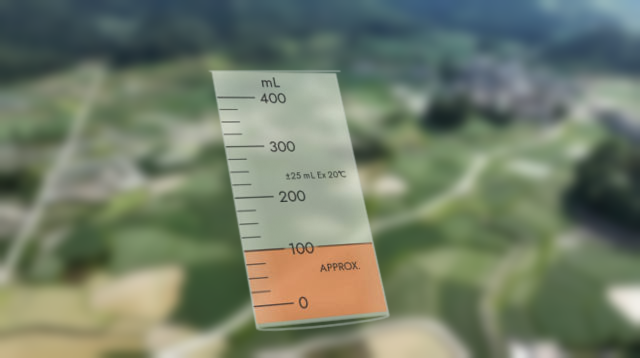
100 mL
